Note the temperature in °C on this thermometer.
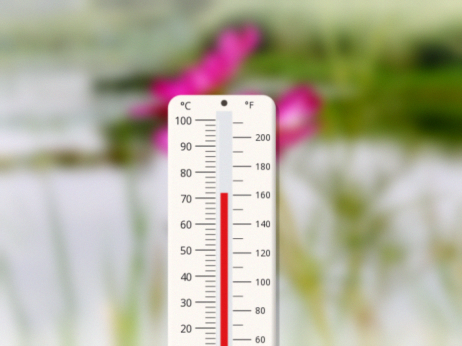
72 °C
